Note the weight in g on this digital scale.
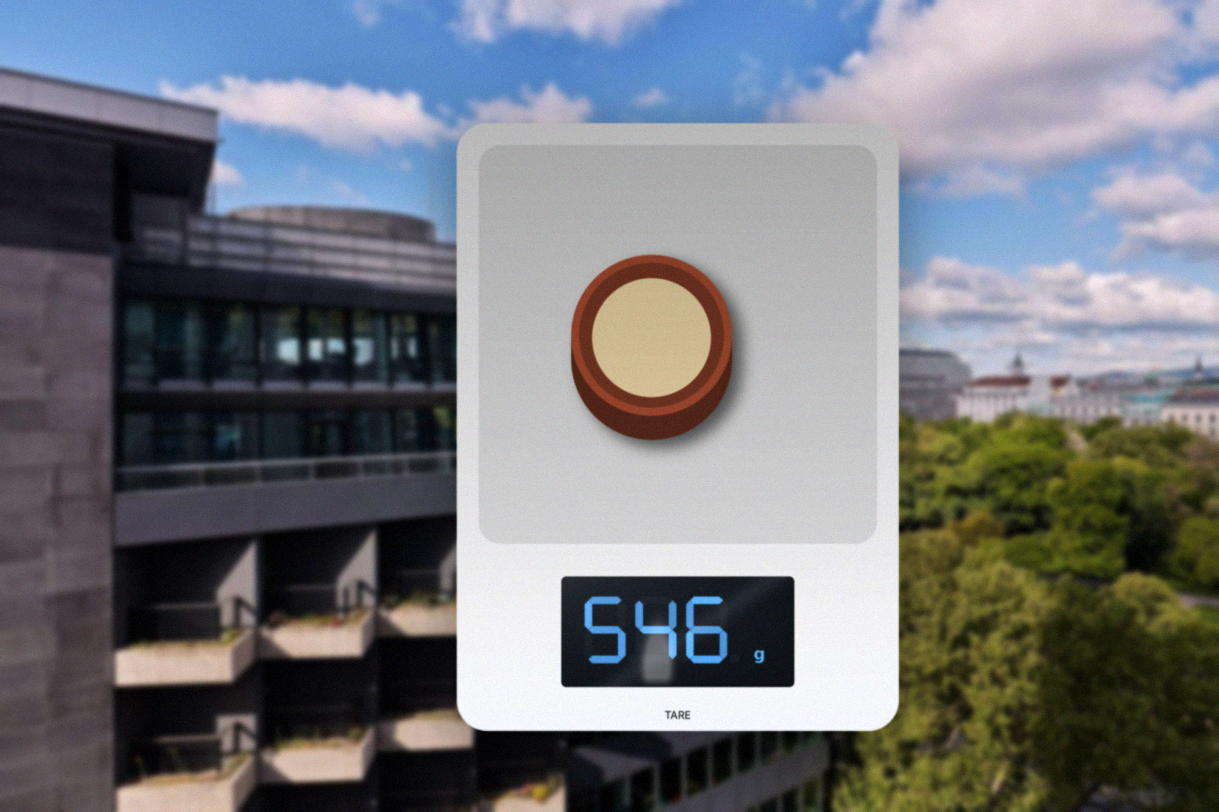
546 g
